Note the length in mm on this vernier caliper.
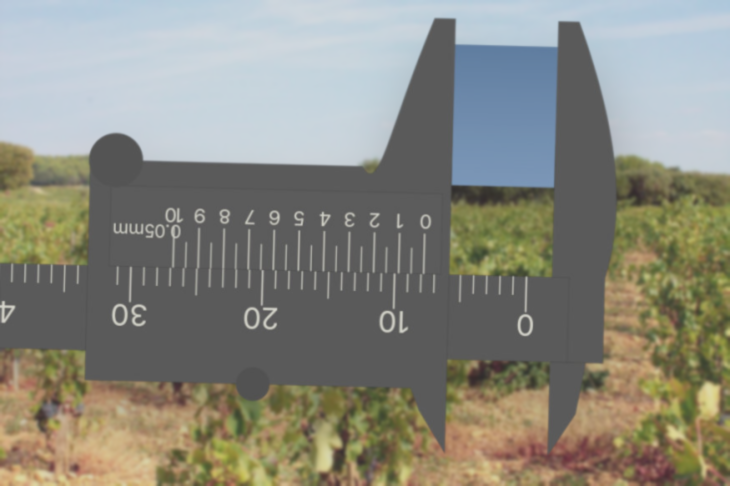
7.8 mm
